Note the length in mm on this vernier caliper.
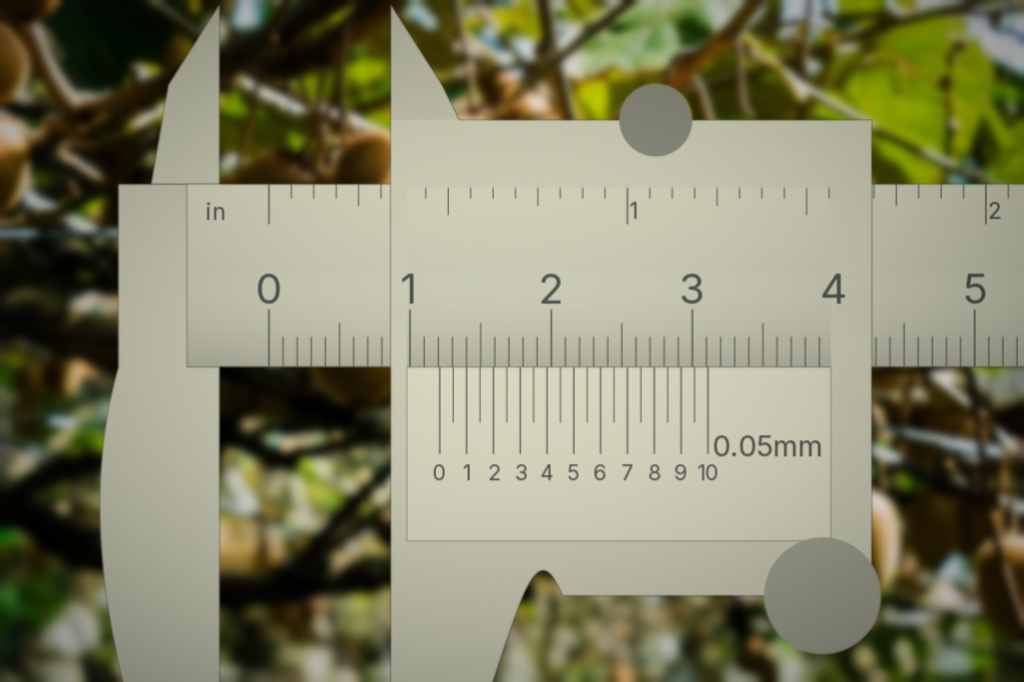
12.1 mm
